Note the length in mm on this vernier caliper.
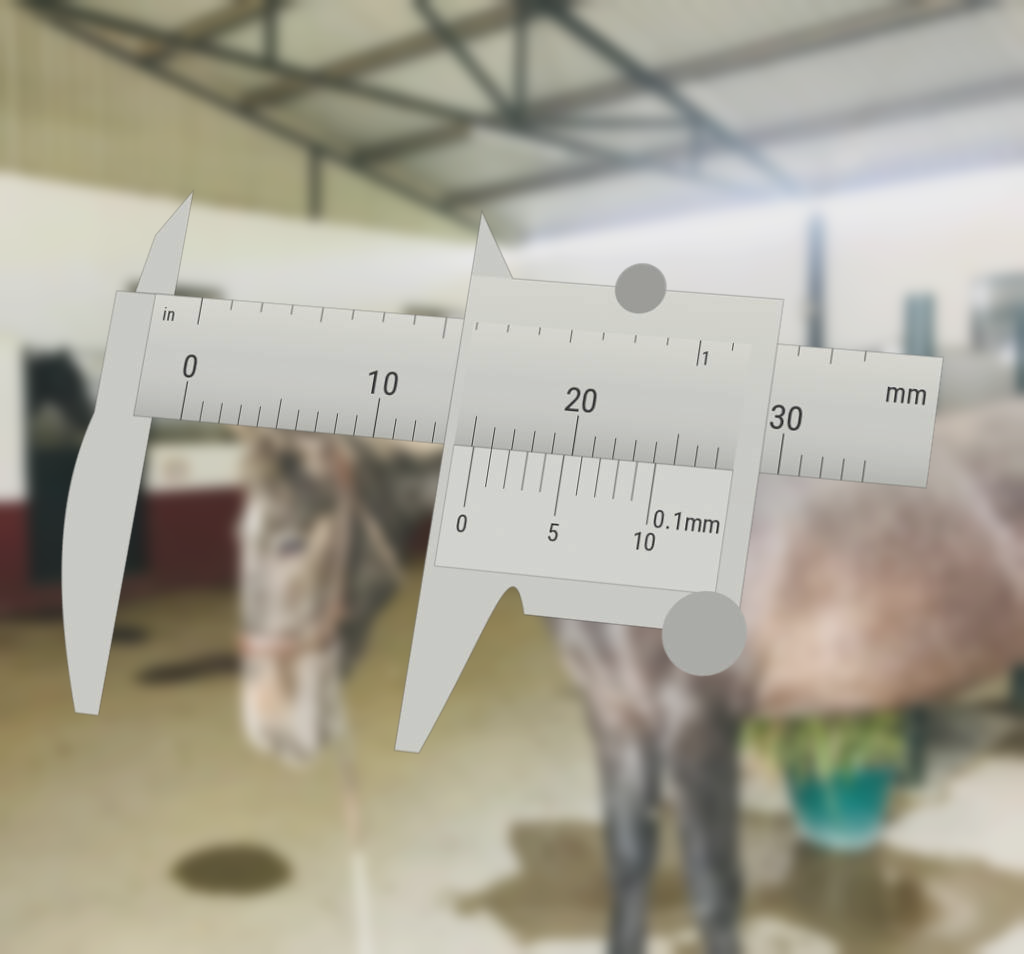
15.1 mm
